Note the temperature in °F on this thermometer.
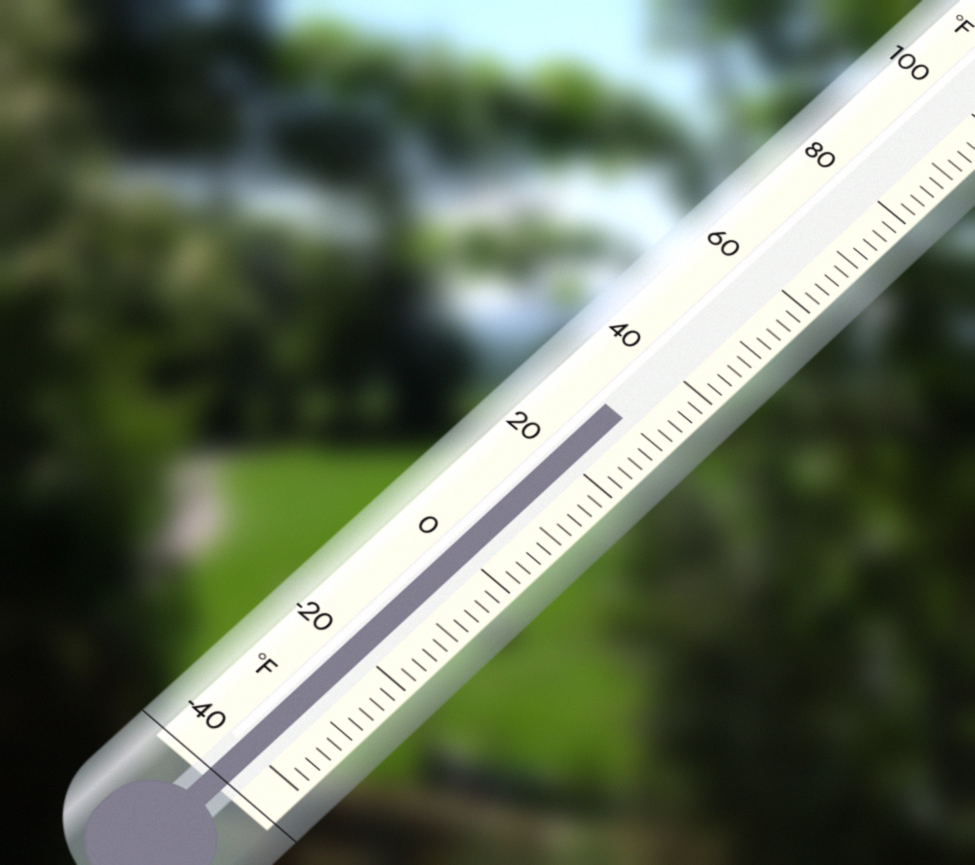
30 °F
